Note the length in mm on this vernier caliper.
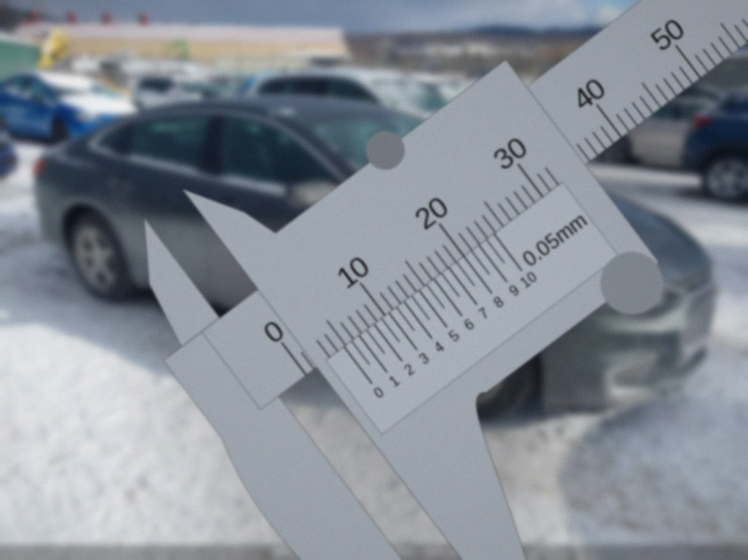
4.8 mm
